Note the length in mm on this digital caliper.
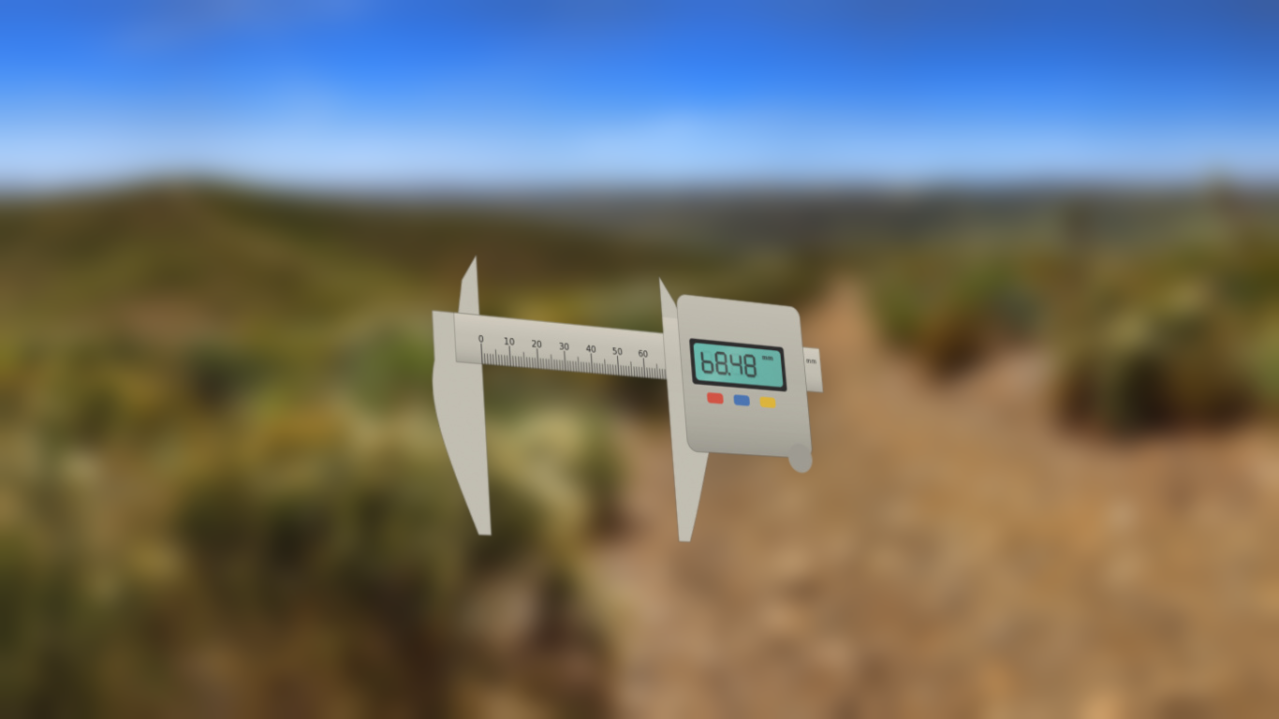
68.48 mm
